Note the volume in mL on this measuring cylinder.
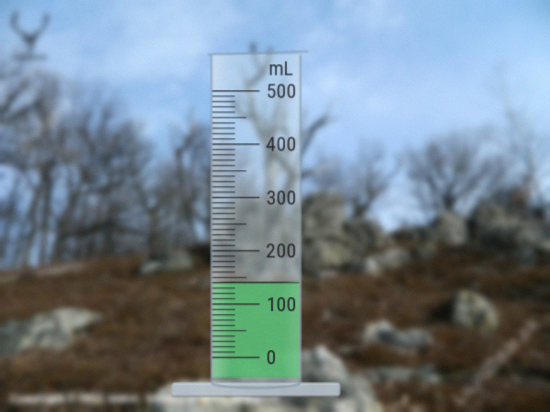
140 mL
